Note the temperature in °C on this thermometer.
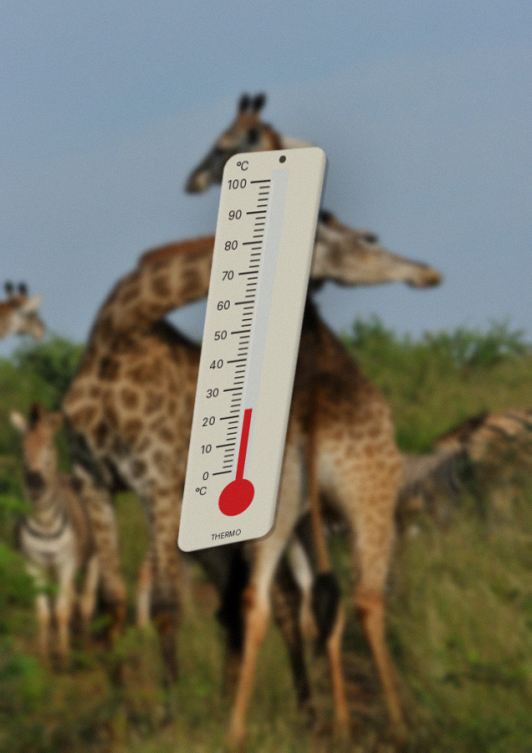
22 °C
